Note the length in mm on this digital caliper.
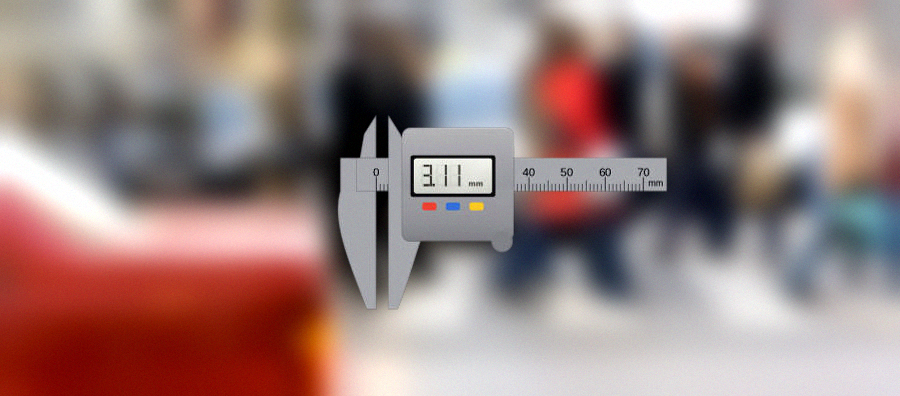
3.11 mm
